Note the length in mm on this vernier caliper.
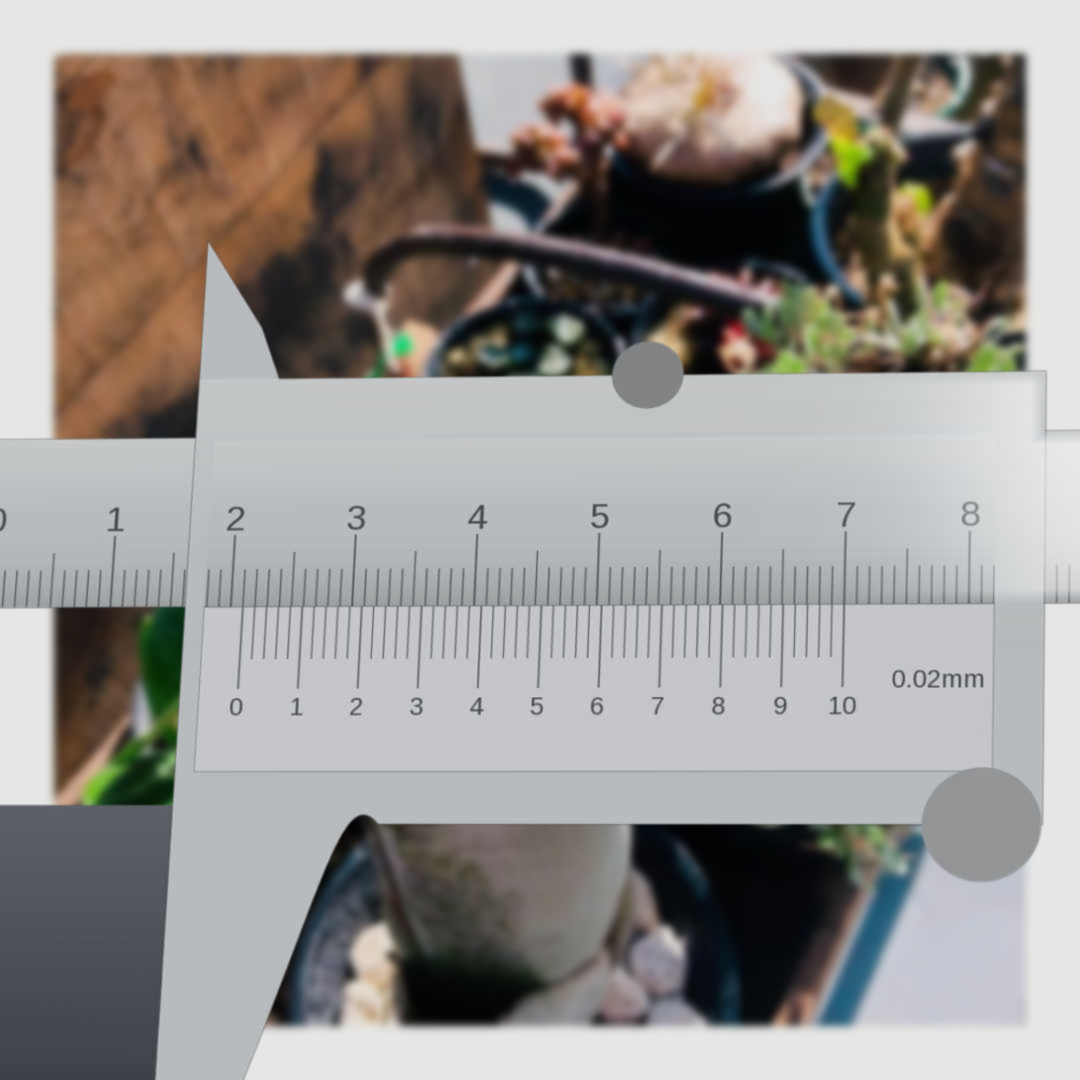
21.0 mm
